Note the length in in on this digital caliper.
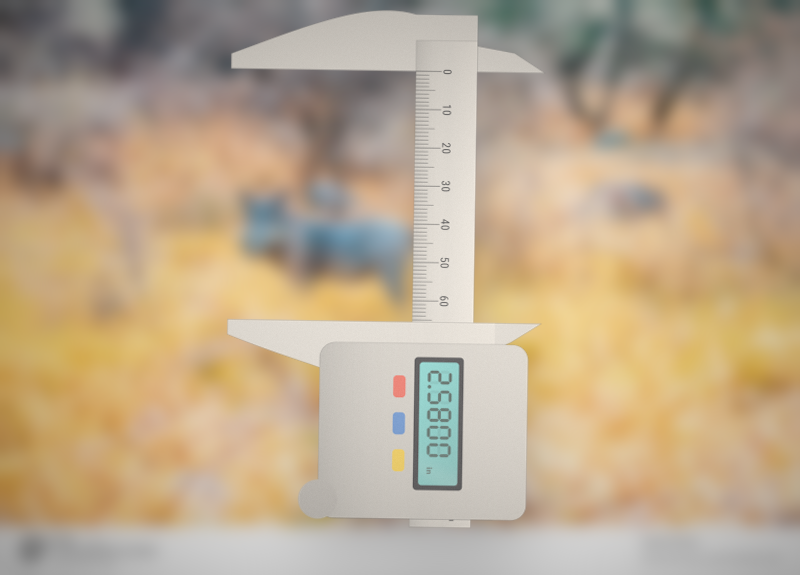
2.5800 in
